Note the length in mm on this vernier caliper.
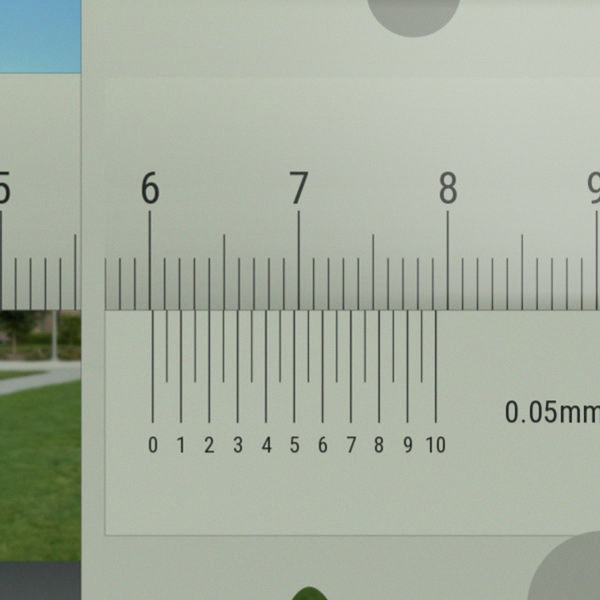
60.2 mm
